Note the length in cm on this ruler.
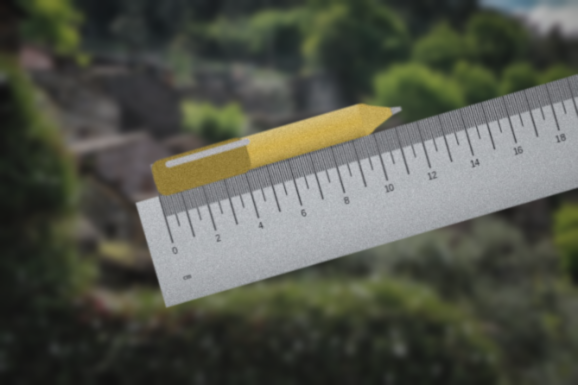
11.5 cm
